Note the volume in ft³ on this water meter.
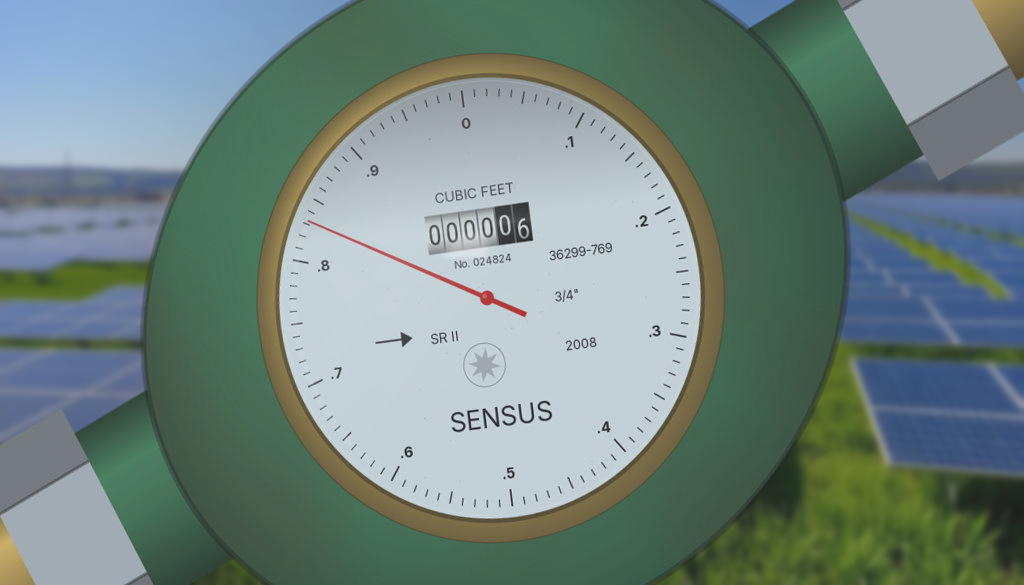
5.83 ft³
